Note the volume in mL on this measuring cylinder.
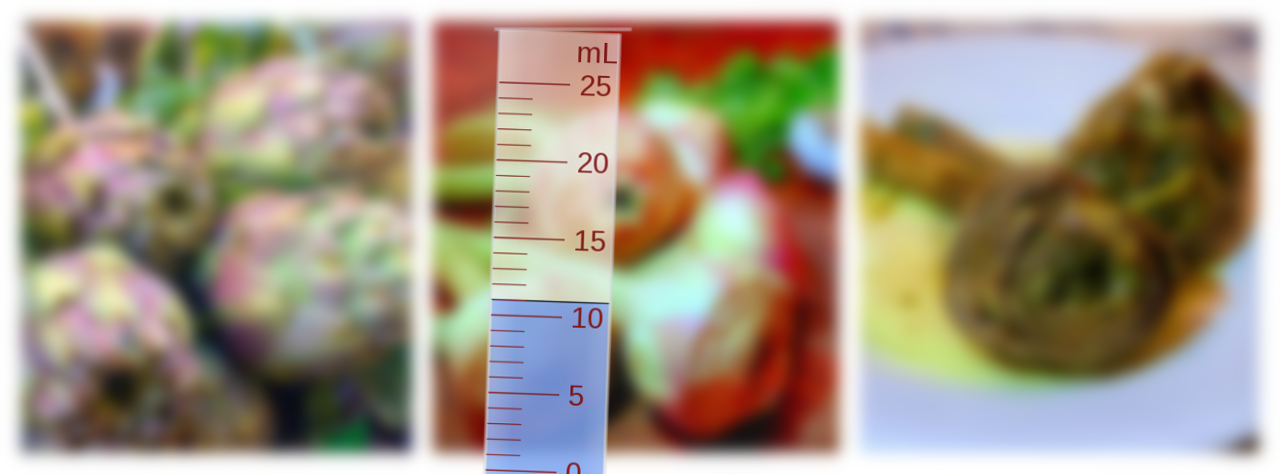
11 mL
